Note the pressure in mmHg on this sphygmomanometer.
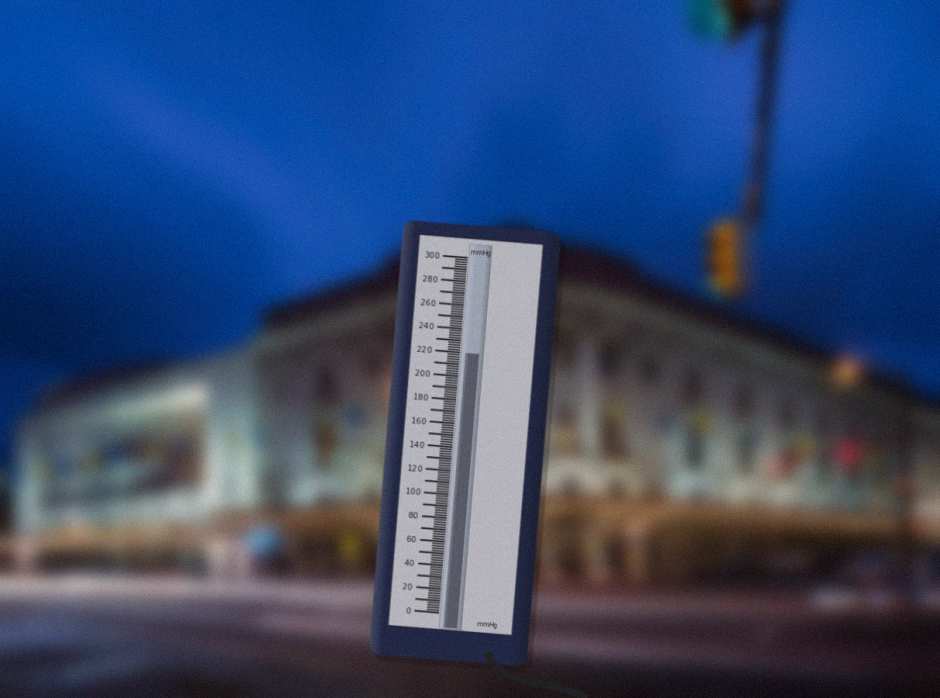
220 mmHg
